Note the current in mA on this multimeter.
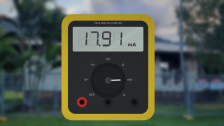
17.91 mA
